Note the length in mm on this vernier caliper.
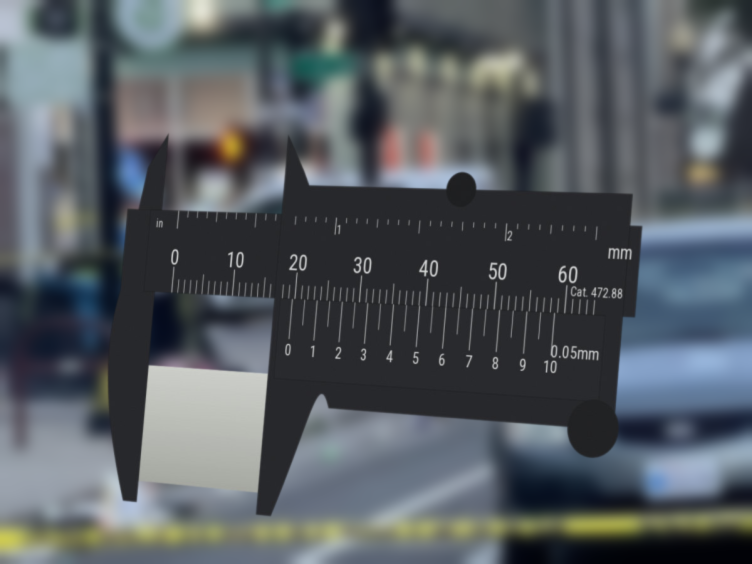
19.6 mm
